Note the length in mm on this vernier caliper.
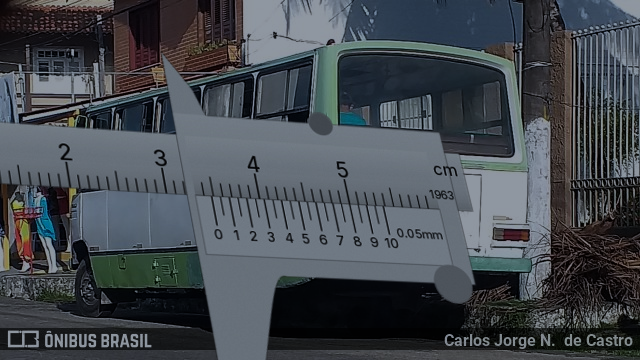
34.8 mm
